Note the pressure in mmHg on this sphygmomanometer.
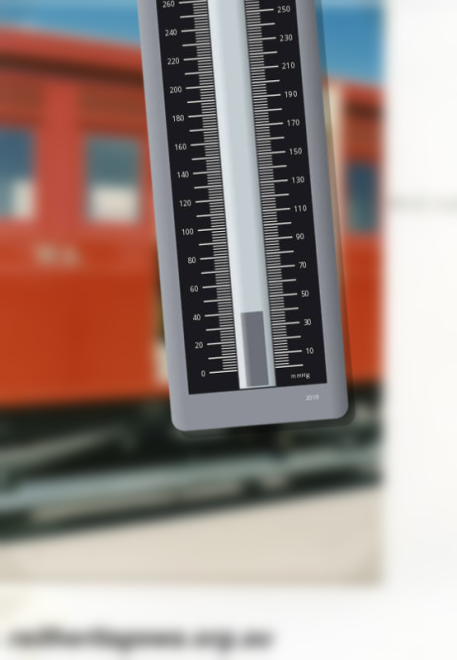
40 mmHg
